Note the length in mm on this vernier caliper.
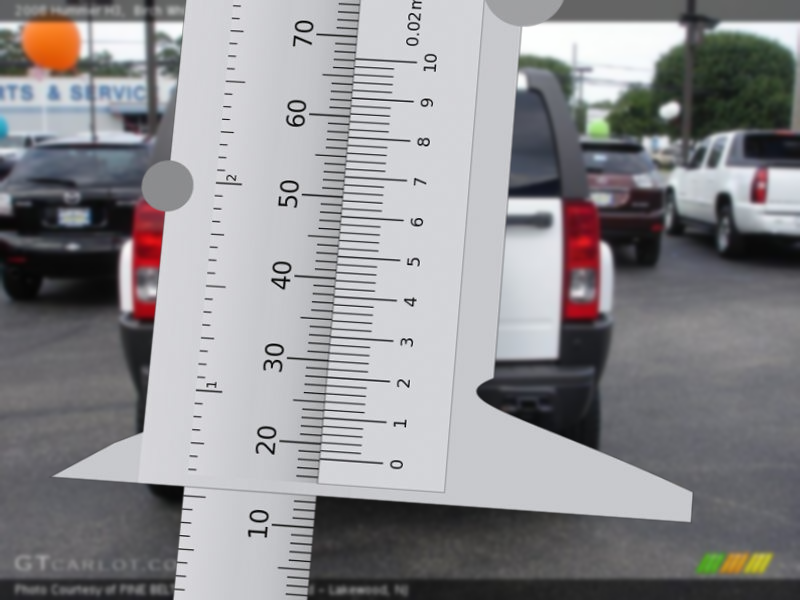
18.2 mm
